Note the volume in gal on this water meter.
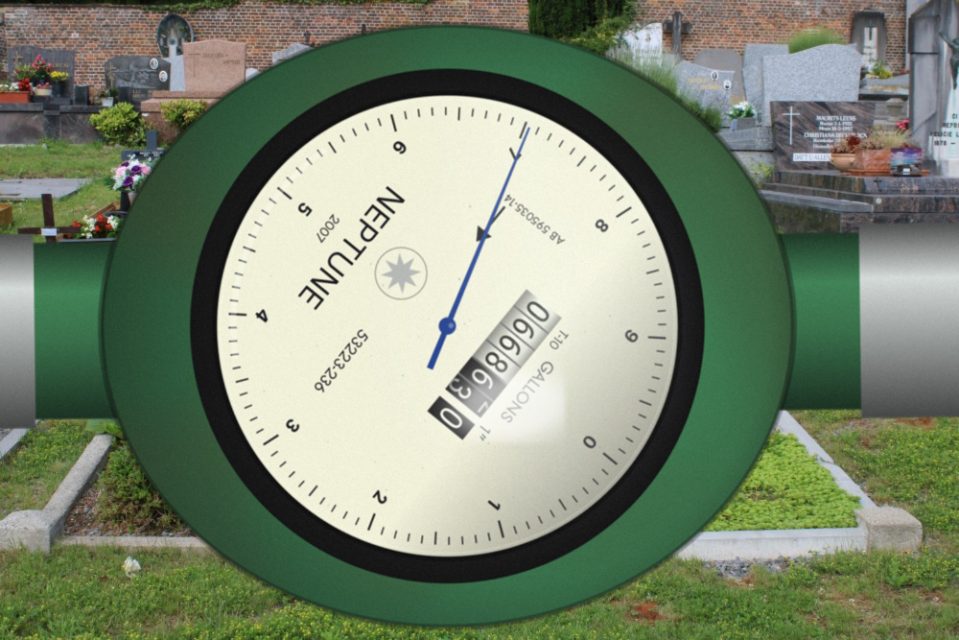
668627.0 gal
